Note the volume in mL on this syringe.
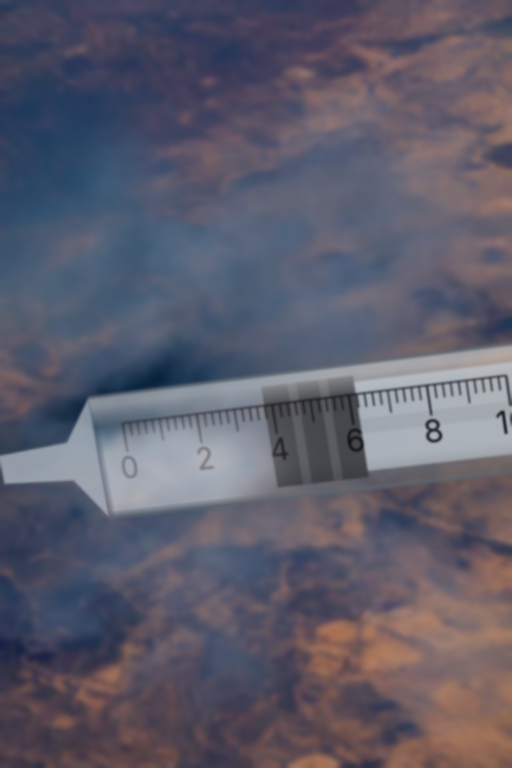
3.8 mL
